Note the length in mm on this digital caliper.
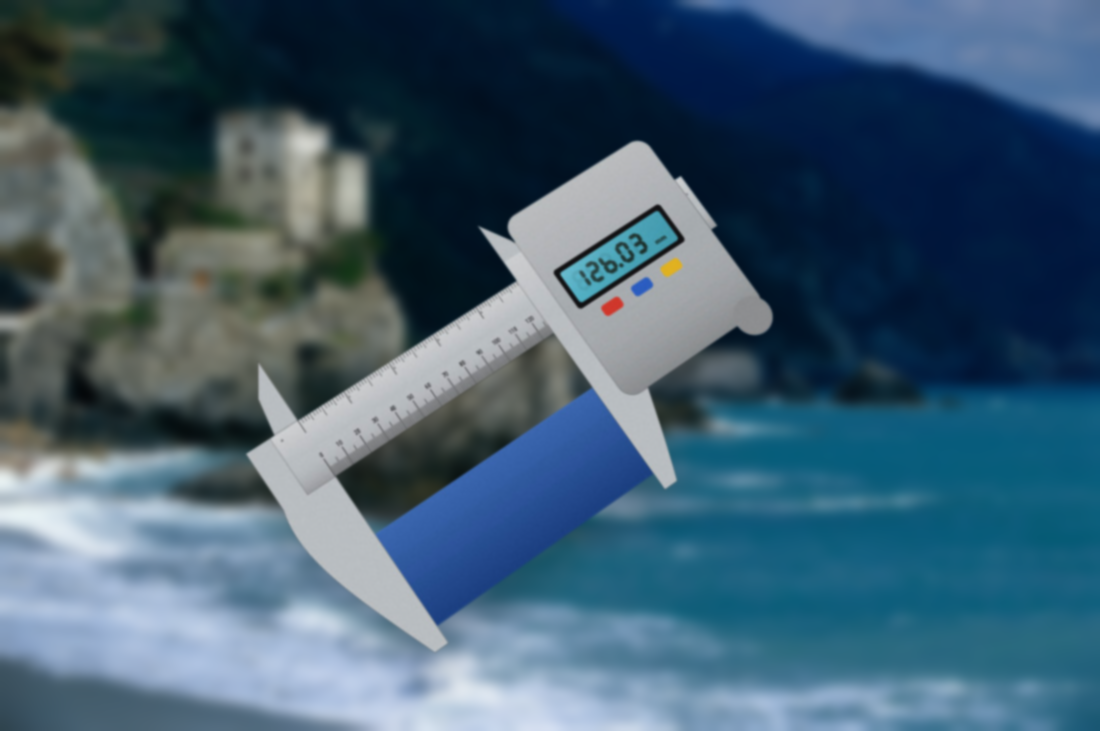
126.03 mm
